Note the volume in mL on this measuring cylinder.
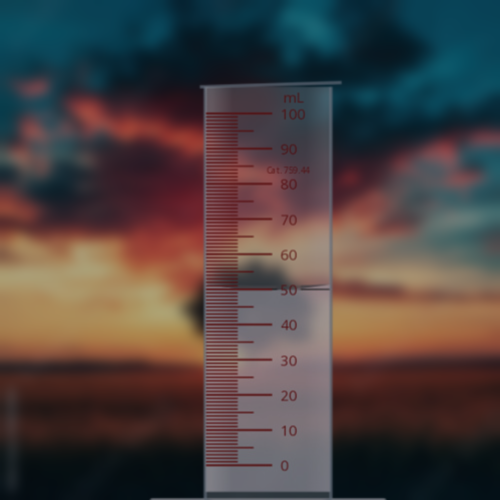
50 mL
